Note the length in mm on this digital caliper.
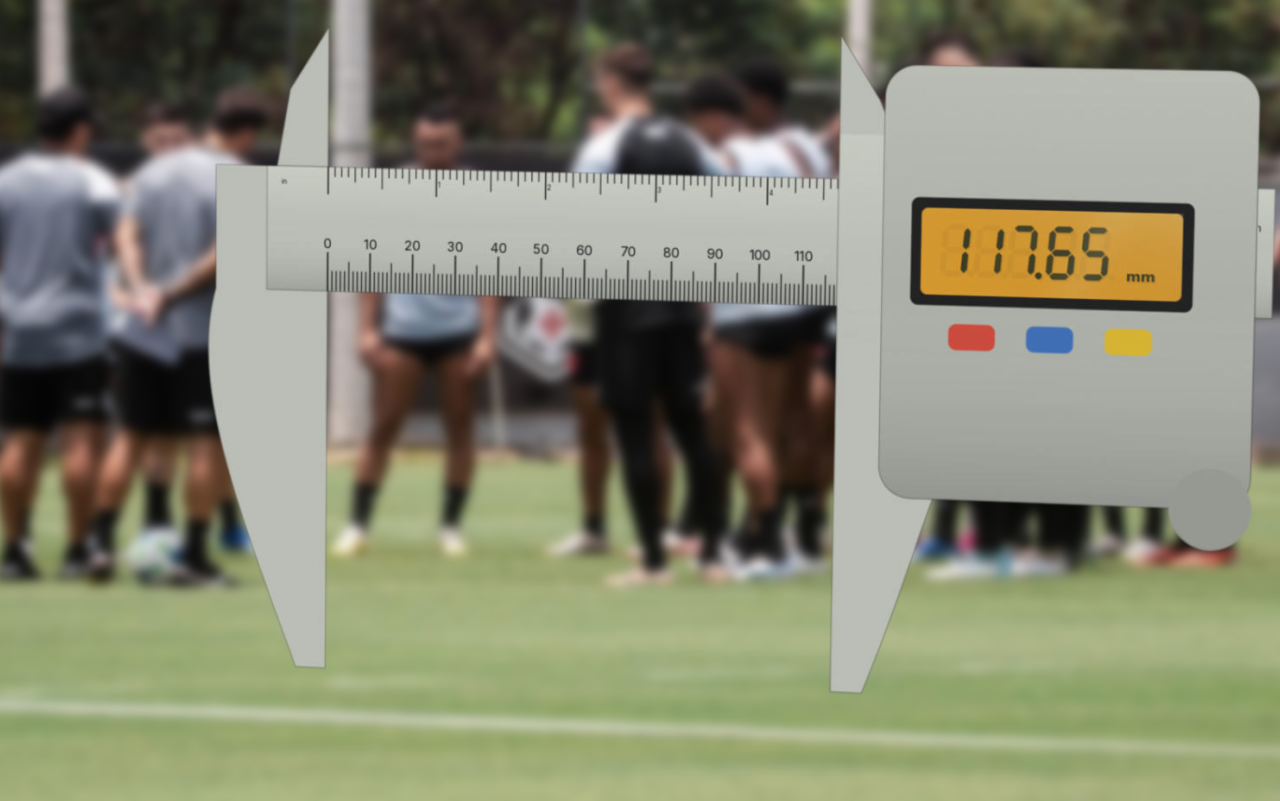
117.65 mm
